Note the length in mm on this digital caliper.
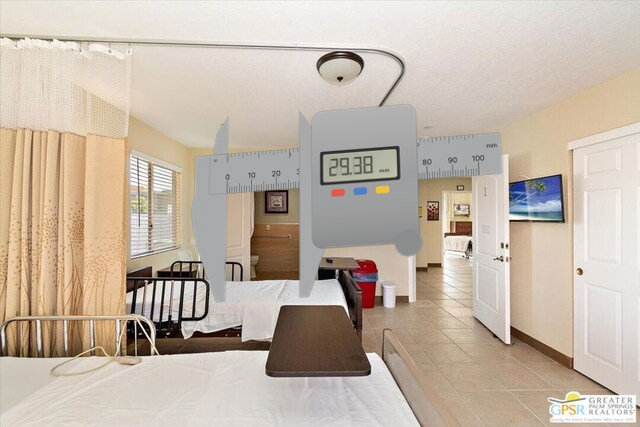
29.38 mm
